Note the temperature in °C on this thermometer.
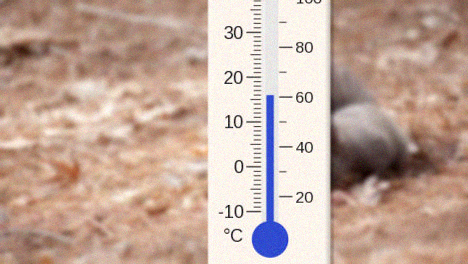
16 °C
